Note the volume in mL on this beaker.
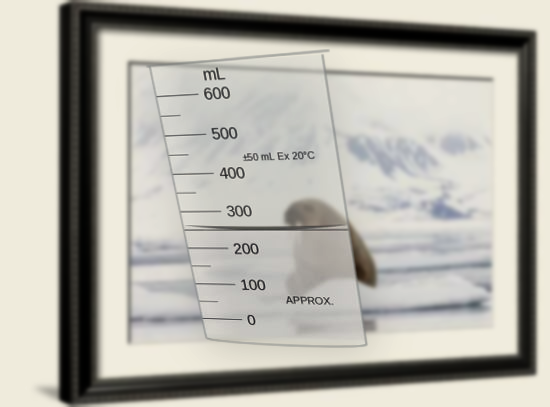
250 mL
